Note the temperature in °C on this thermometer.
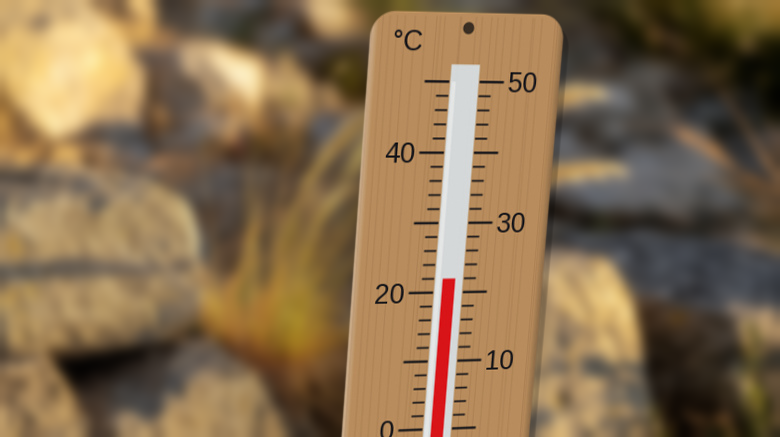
22 °C
